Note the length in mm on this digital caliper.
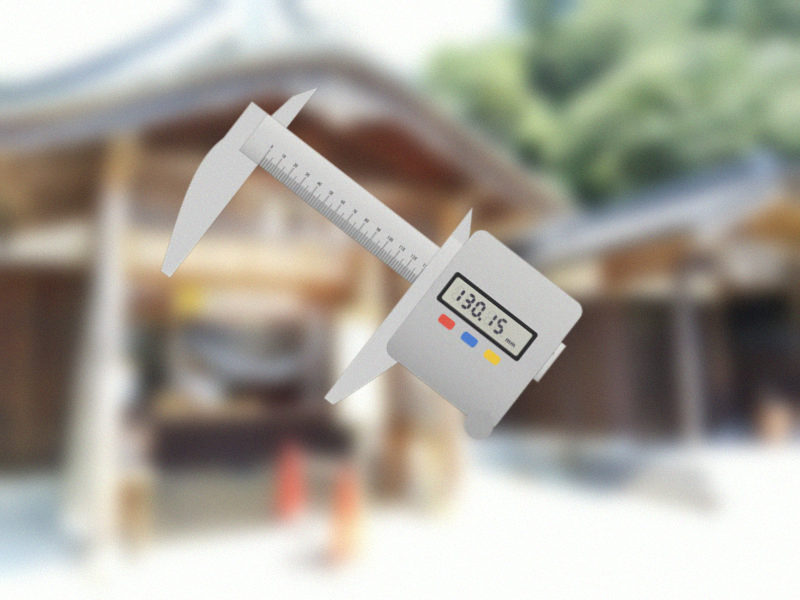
130.15 mm
